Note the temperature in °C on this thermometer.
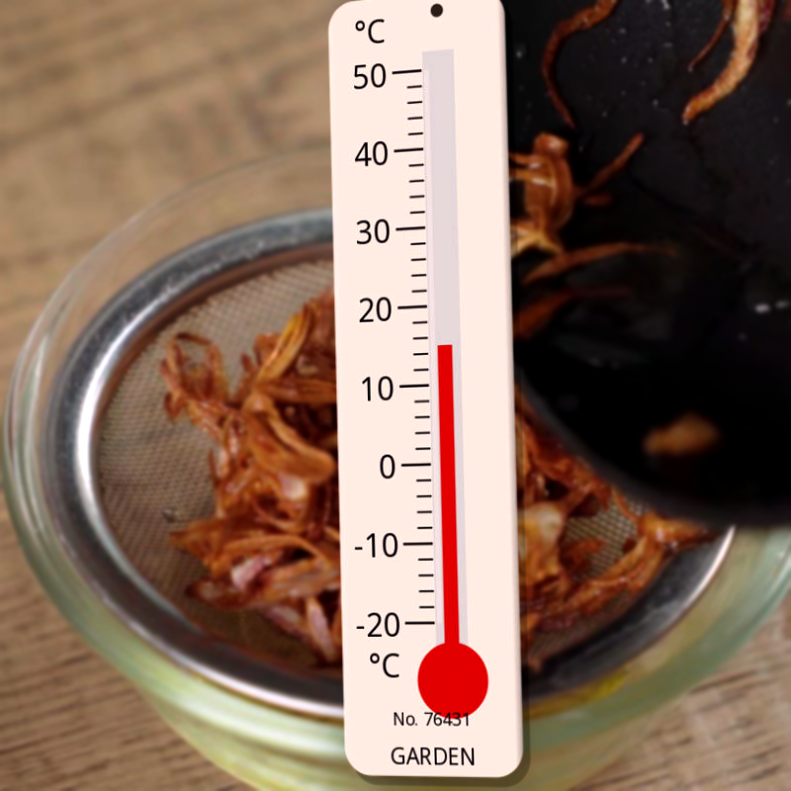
15 °C
